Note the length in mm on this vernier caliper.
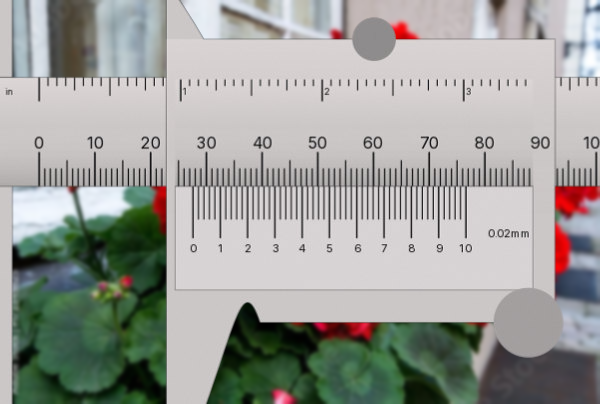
27.6 mm
